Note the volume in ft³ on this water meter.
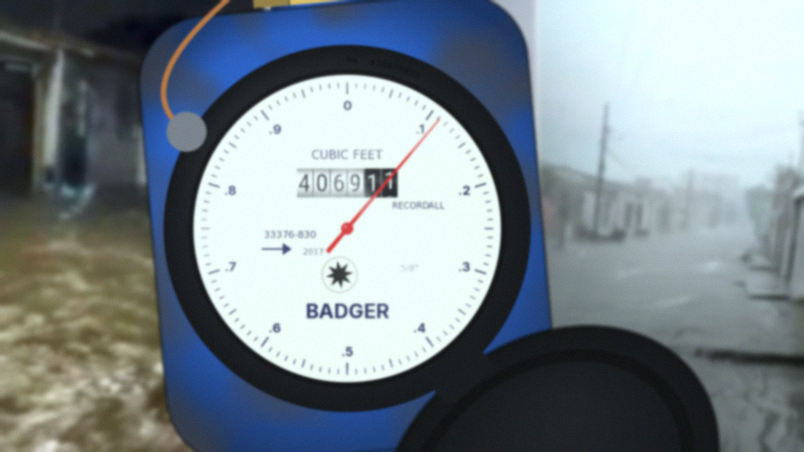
406911.11 ft³
